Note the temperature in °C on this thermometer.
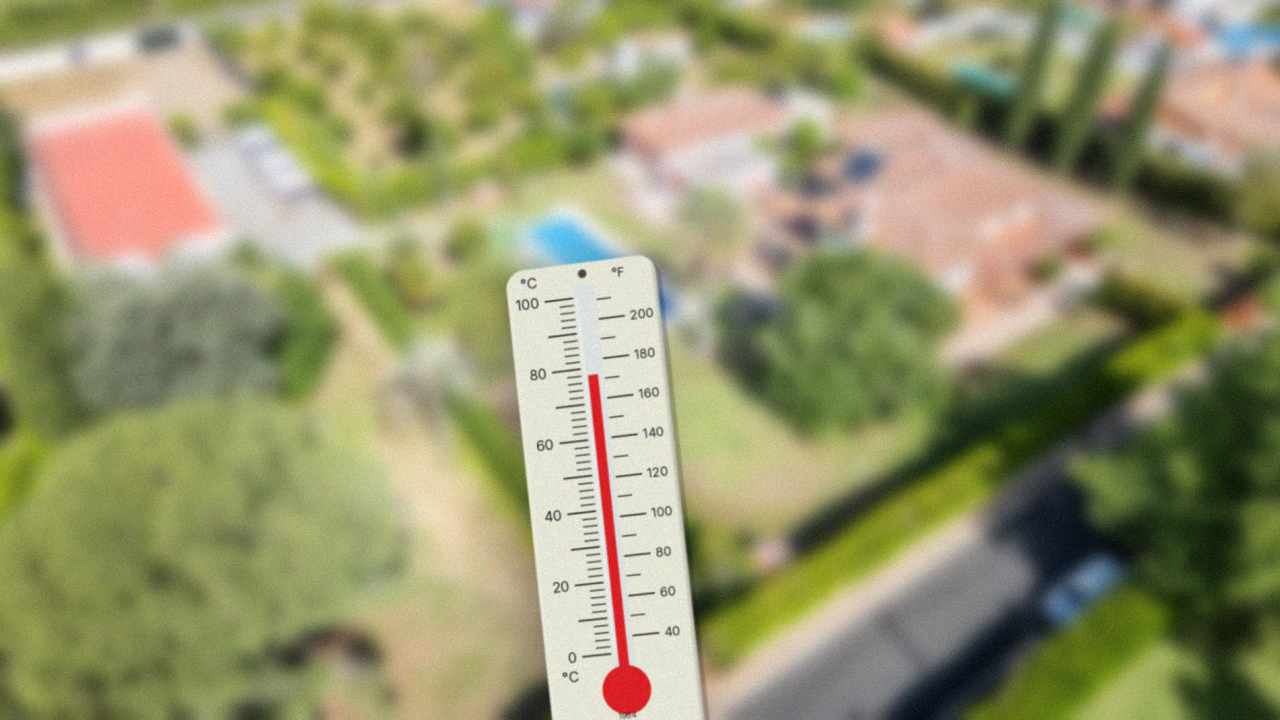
78 °C
